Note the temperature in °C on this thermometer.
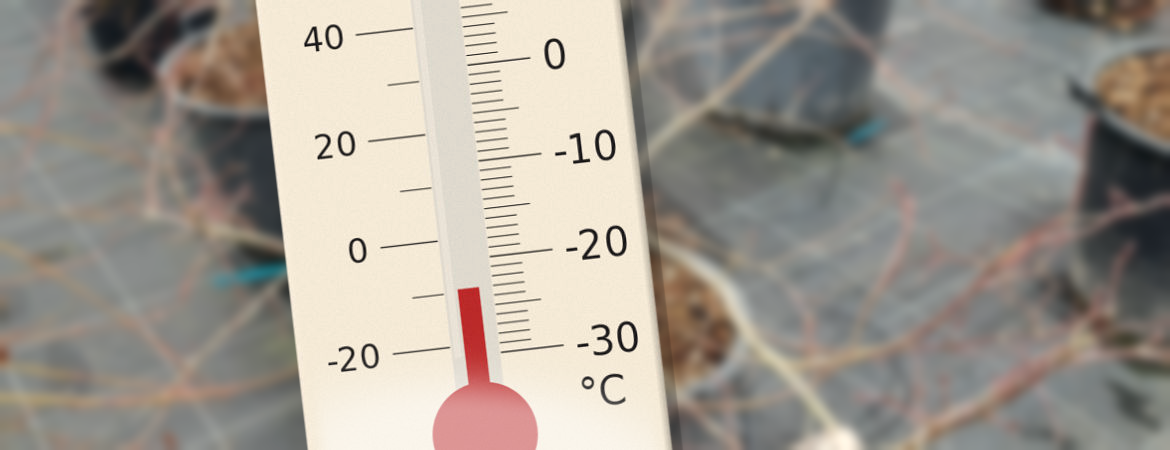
-23 °C
